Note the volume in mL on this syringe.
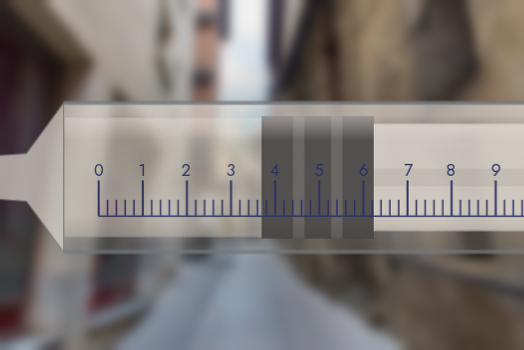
3.7 mL
